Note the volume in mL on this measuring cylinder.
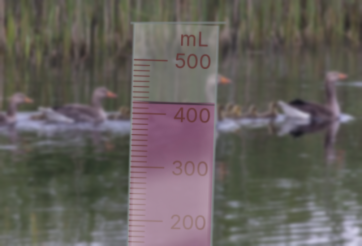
420 mL
